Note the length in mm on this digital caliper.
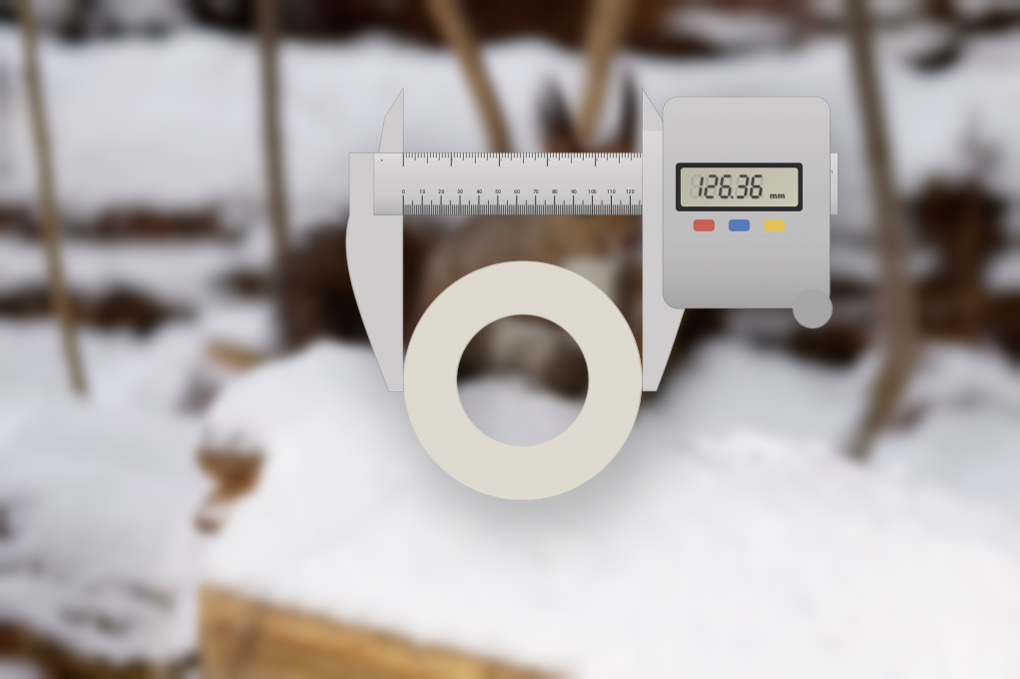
126.36 mm
